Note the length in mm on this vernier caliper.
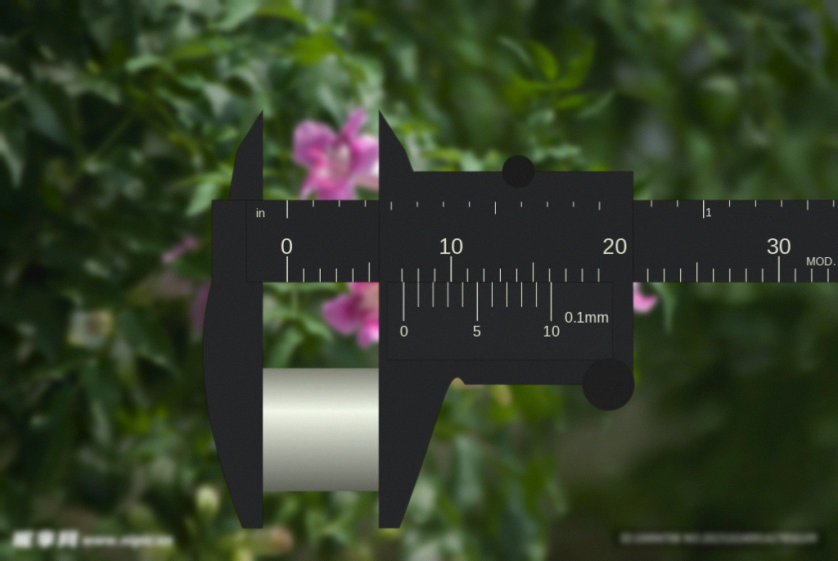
7.1 mm
